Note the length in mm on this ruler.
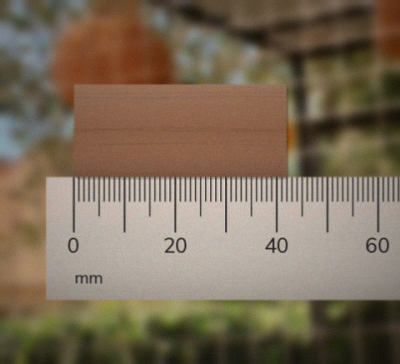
42 mm
